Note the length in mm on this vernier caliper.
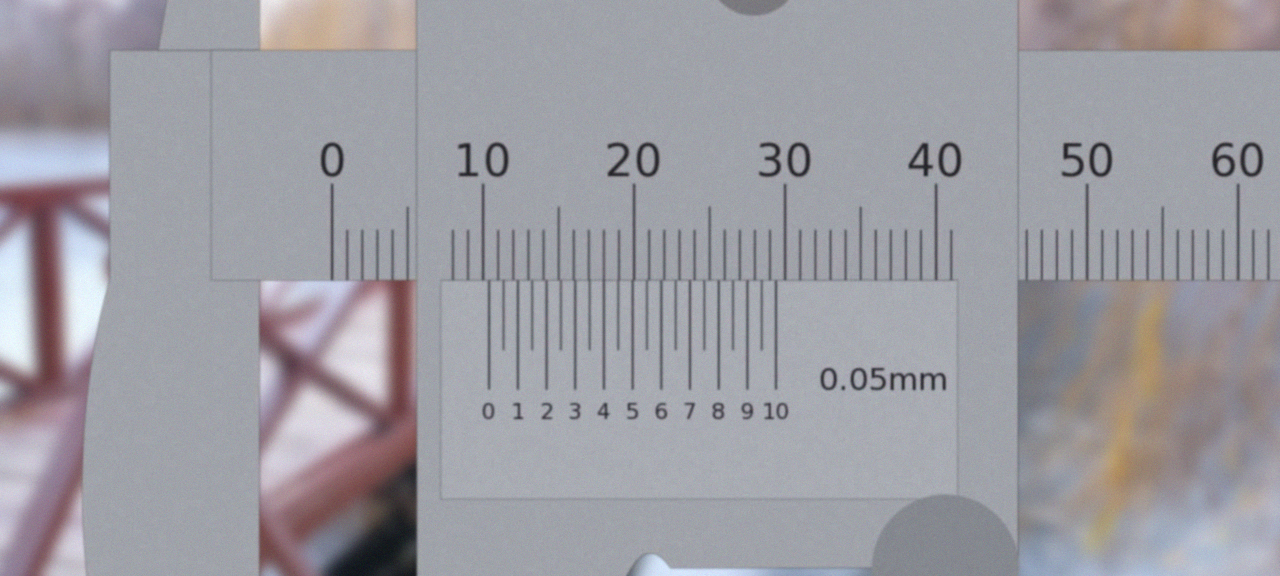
10.4 mm
